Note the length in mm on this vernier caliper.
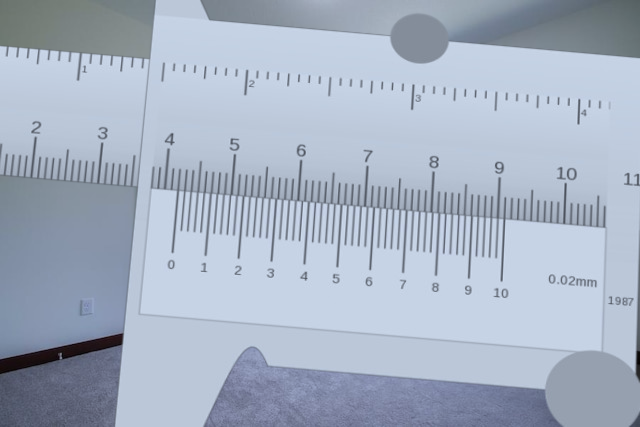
42.0 mm
